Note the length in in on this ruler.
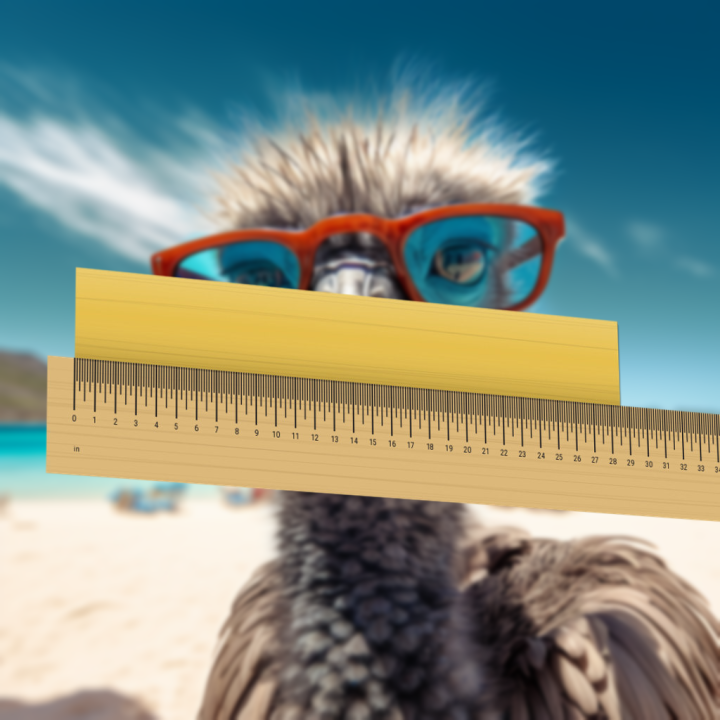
28.5 in
